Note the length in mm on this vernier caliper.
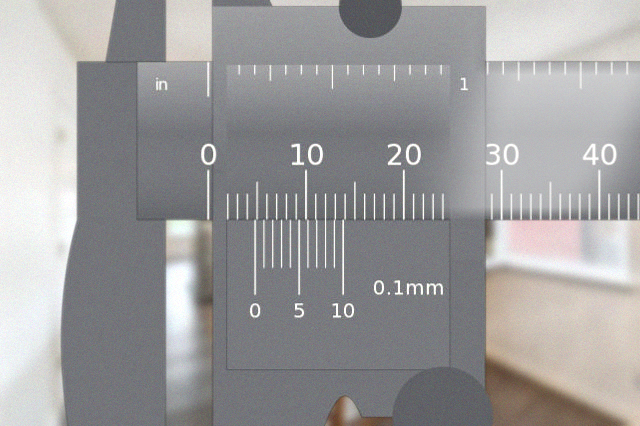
4.8 mm
